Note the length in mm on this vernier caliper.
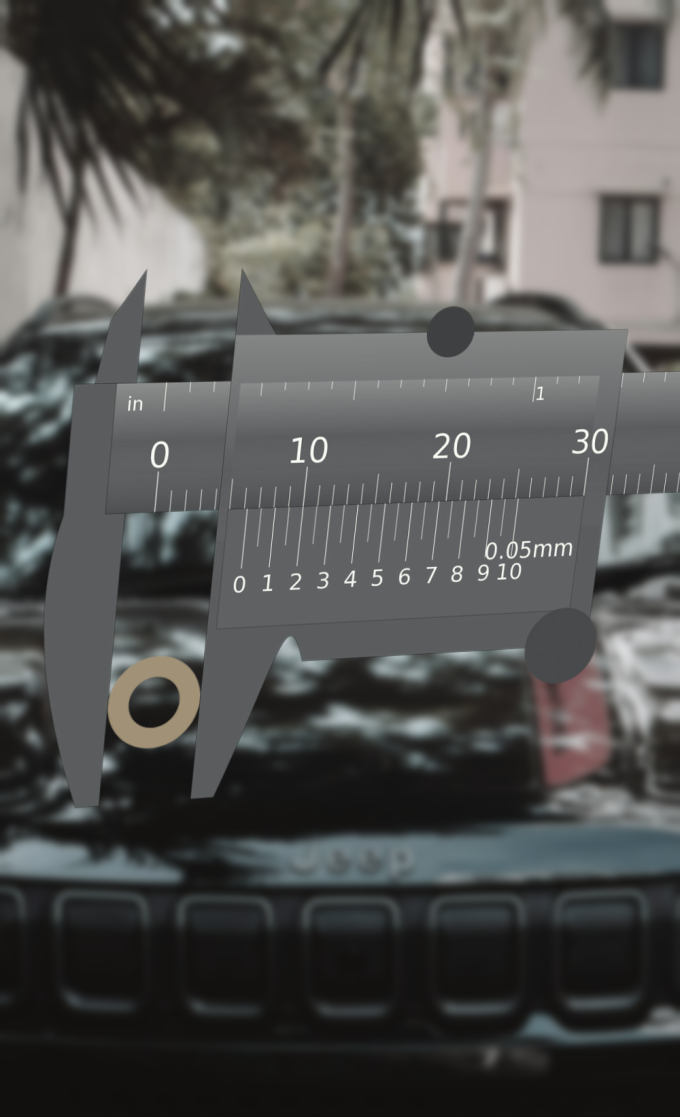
6.2 mm
